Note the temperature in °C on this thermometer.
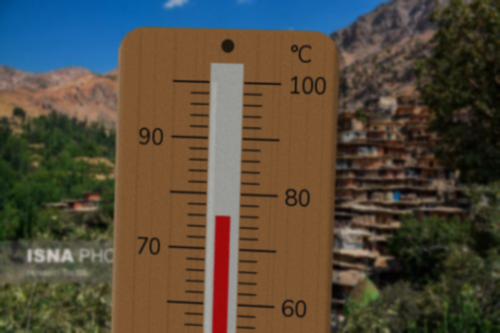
76 °C
